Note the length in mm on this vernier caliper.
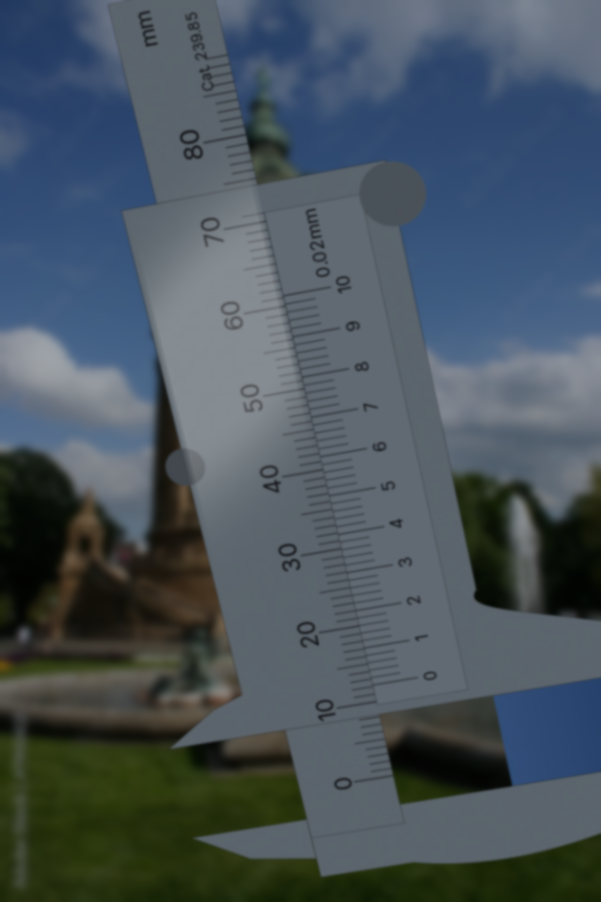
12.2 mm
